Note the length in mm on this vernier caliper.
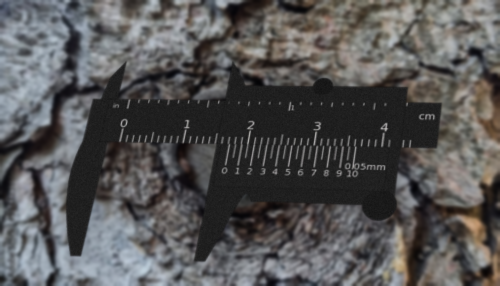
17.2 mm
